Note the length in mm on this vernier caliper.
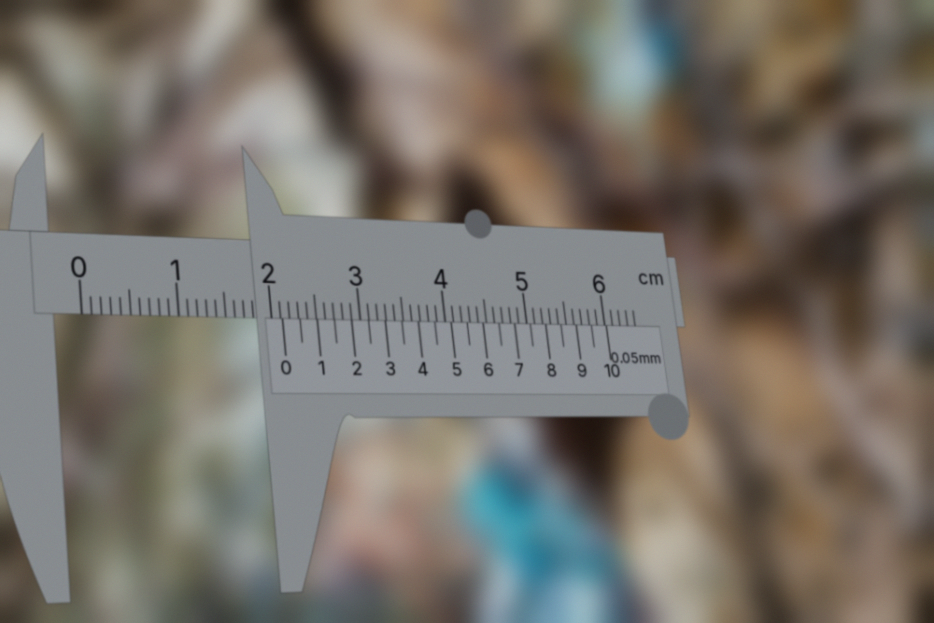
21.2 mm
